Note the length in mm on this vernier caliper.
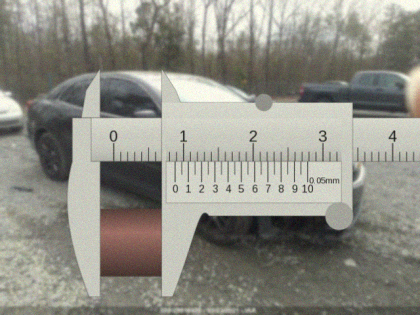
8.8 mm
